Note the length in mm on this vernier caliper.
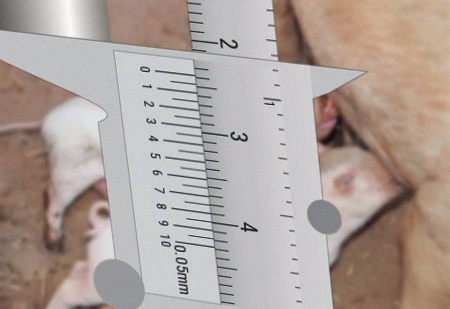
23.8 mm
